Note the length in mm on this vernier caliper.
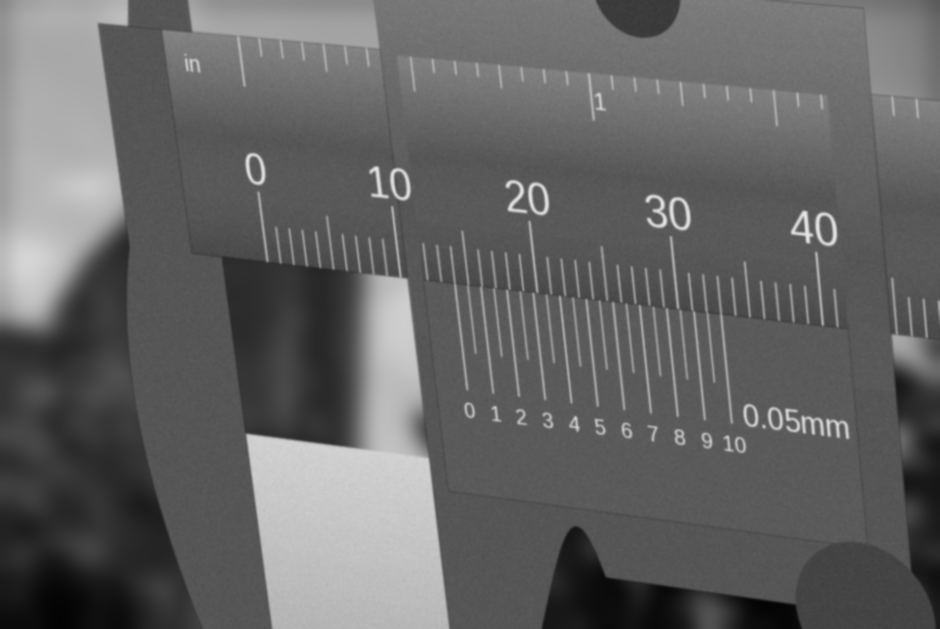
14.0 mm
